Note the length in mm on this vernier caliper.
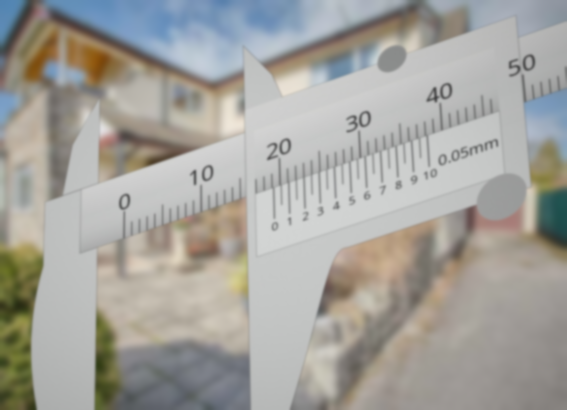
19.2 mm
